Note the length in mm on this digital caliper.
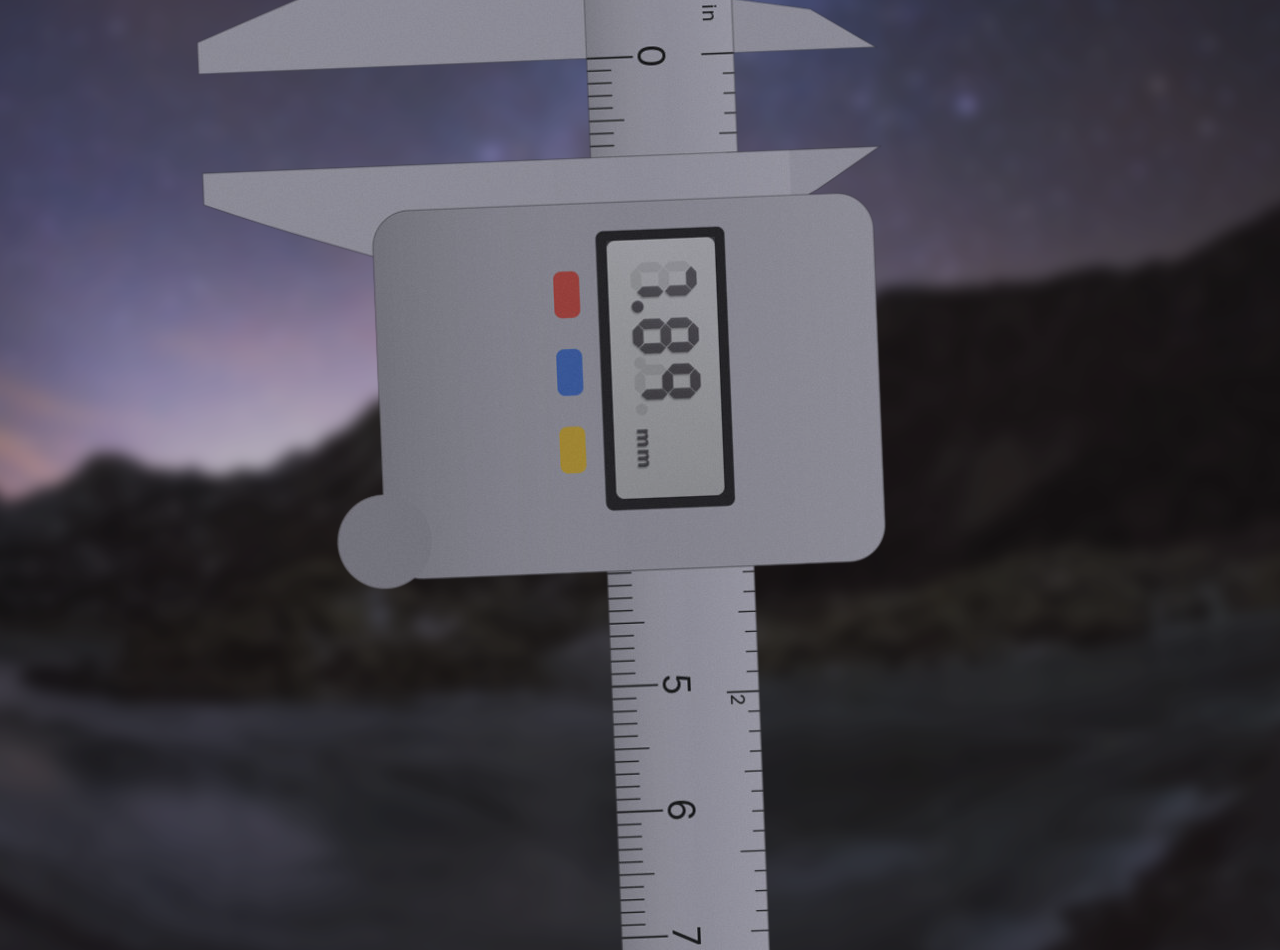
7.89 mm
